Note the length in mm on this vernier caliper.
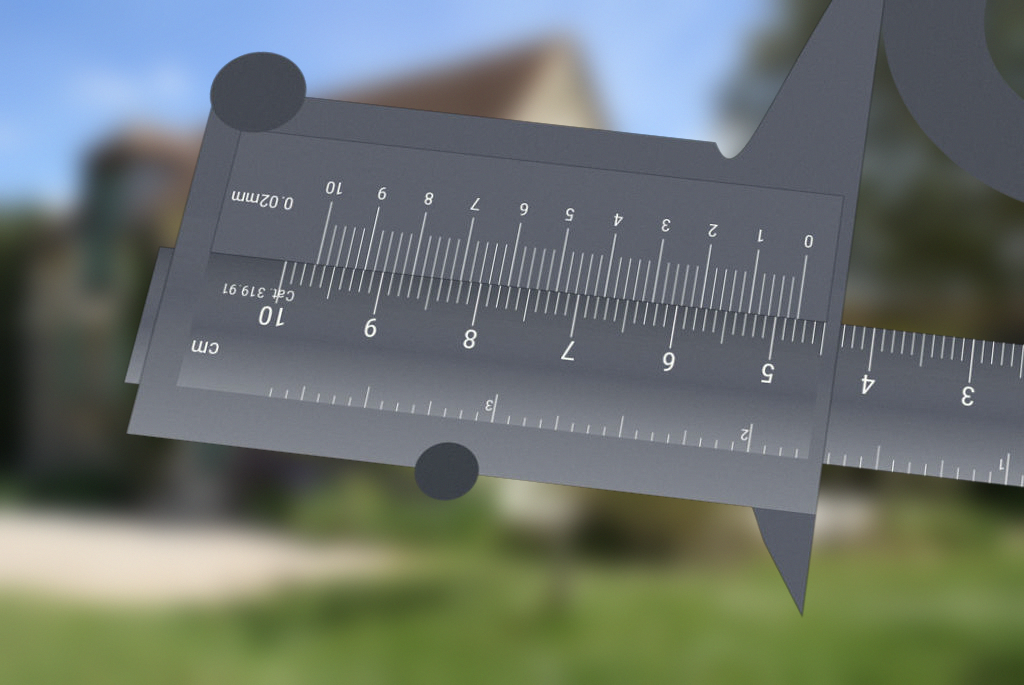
47.8 mm
